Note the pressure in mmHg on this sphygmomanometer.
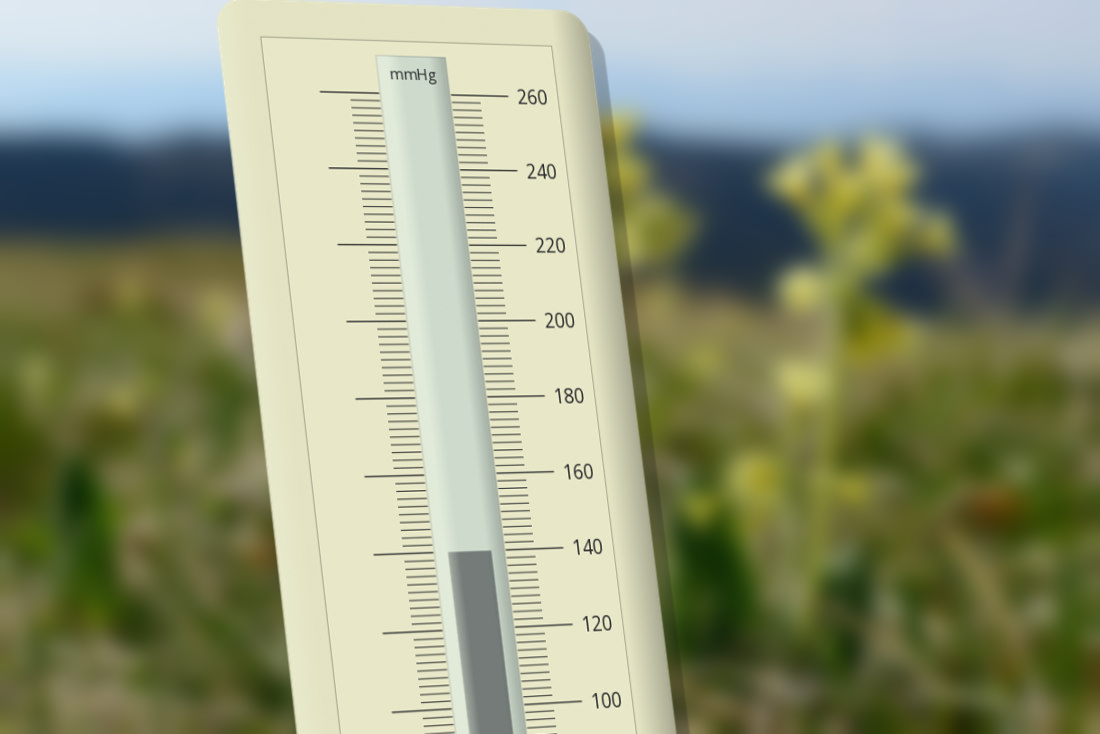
140 mmHg
